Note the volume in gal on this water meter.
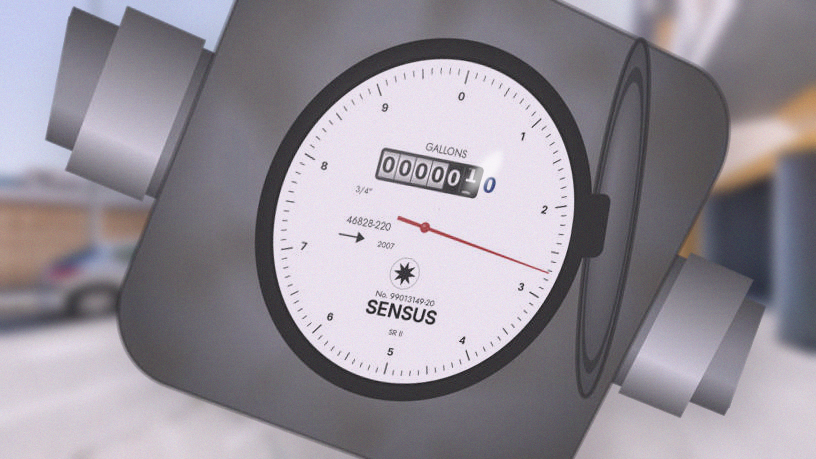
12.7 gal
